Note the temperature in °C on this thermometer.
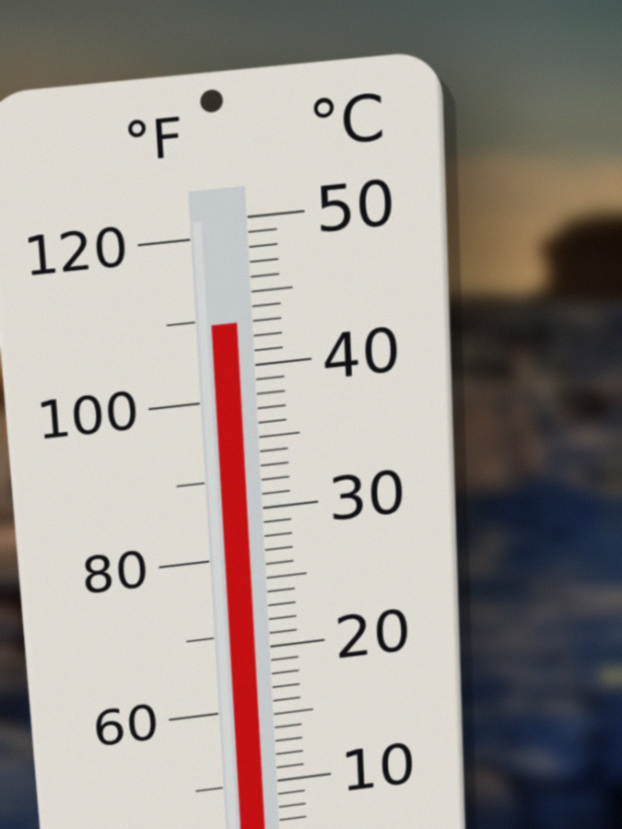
43 °C
